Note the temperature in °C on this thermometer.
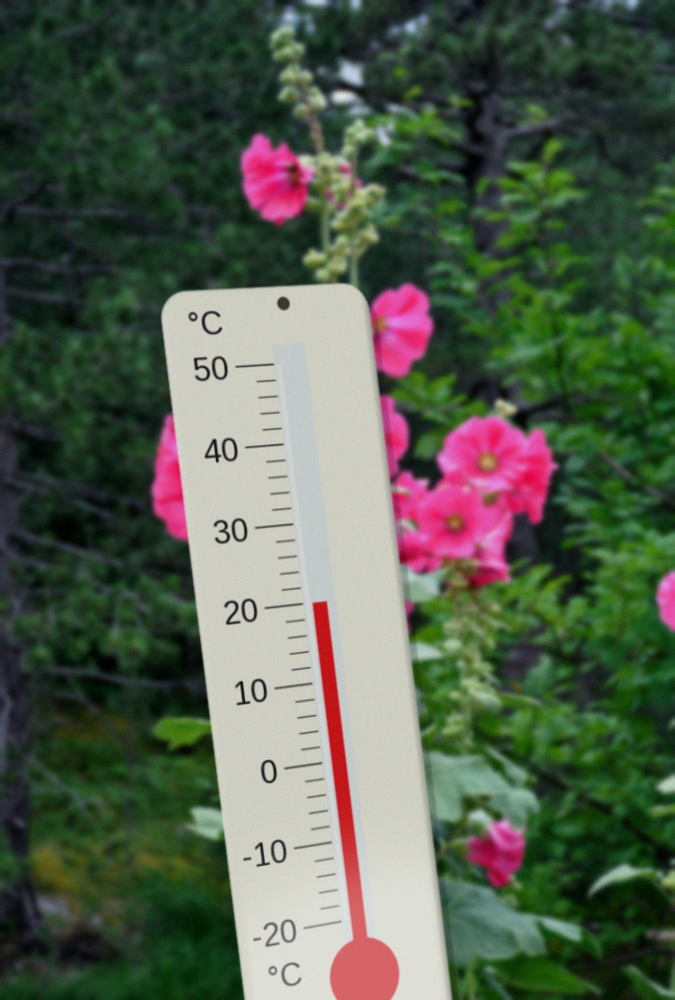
20 °C
